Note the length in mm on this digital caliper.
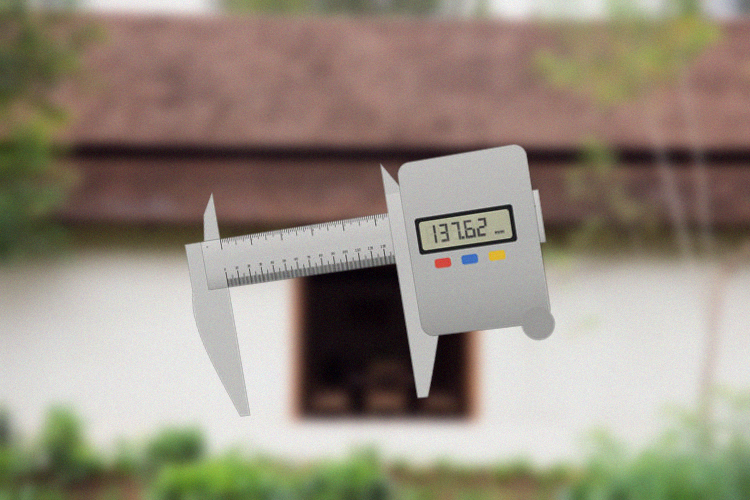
137.62 mm
